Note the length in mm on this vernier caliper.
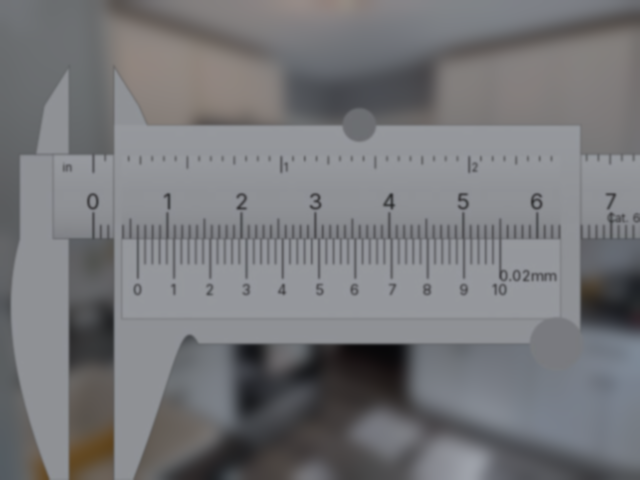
6.0 mm
